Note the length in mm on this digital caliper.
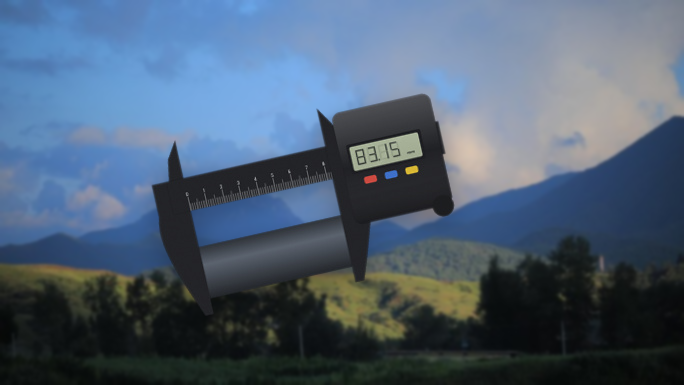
83.15 mm
